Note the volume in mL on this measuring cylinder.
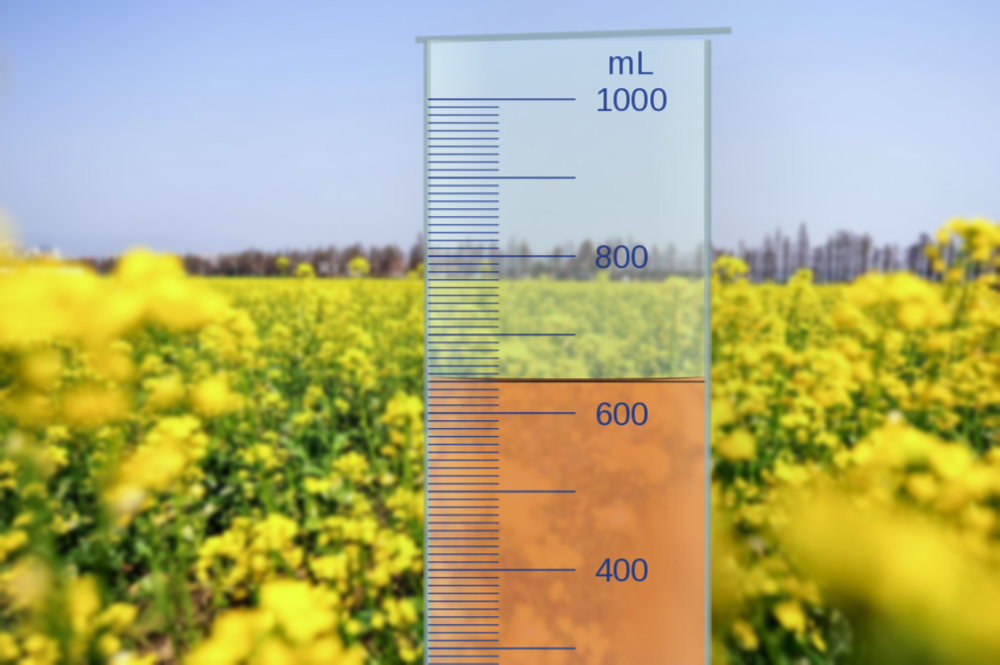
640 mL
